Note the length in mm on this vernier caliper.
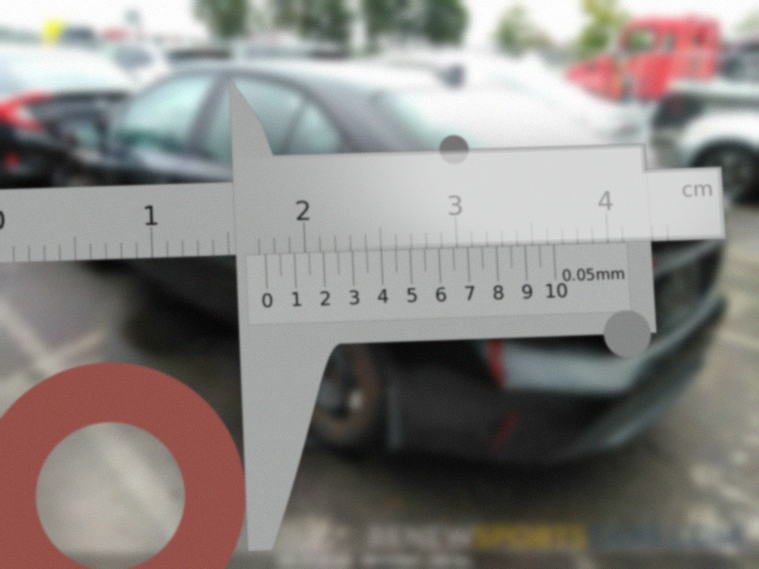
17.4 mm
